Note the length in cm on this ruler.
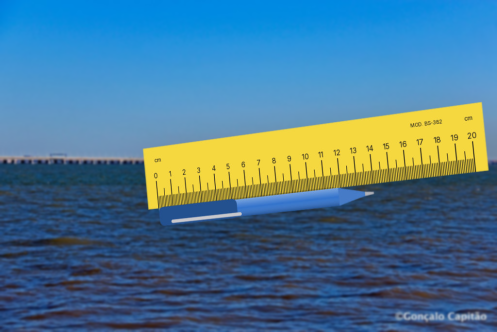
14 cm
